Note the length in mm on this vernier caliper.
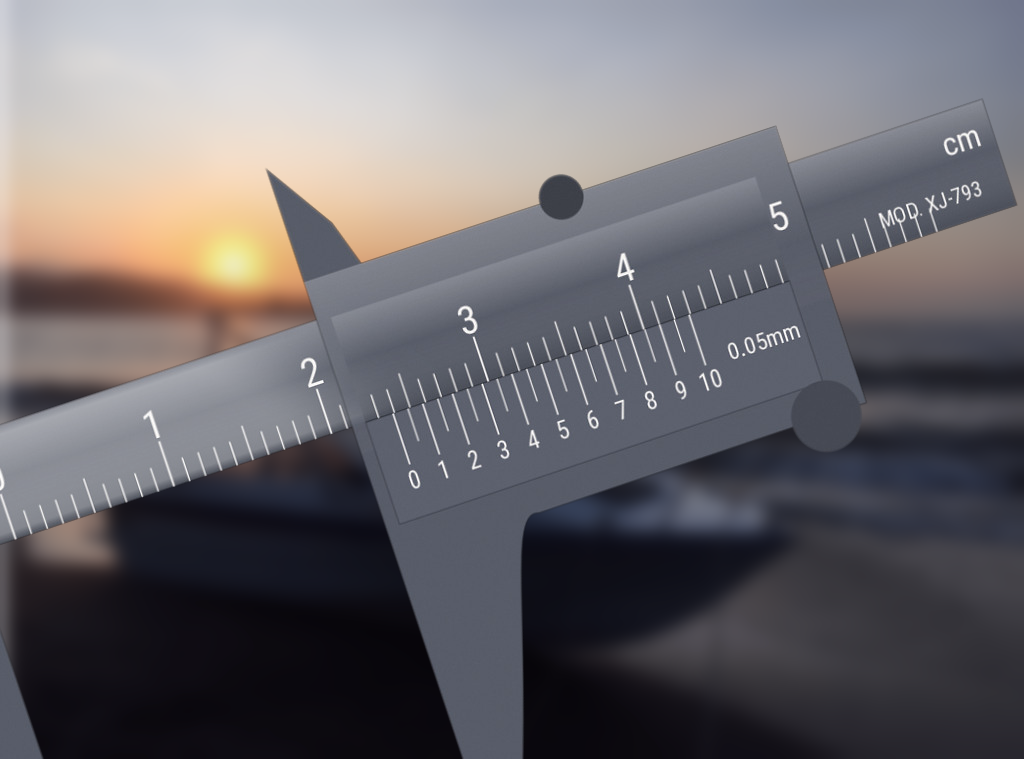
23.9 mm
